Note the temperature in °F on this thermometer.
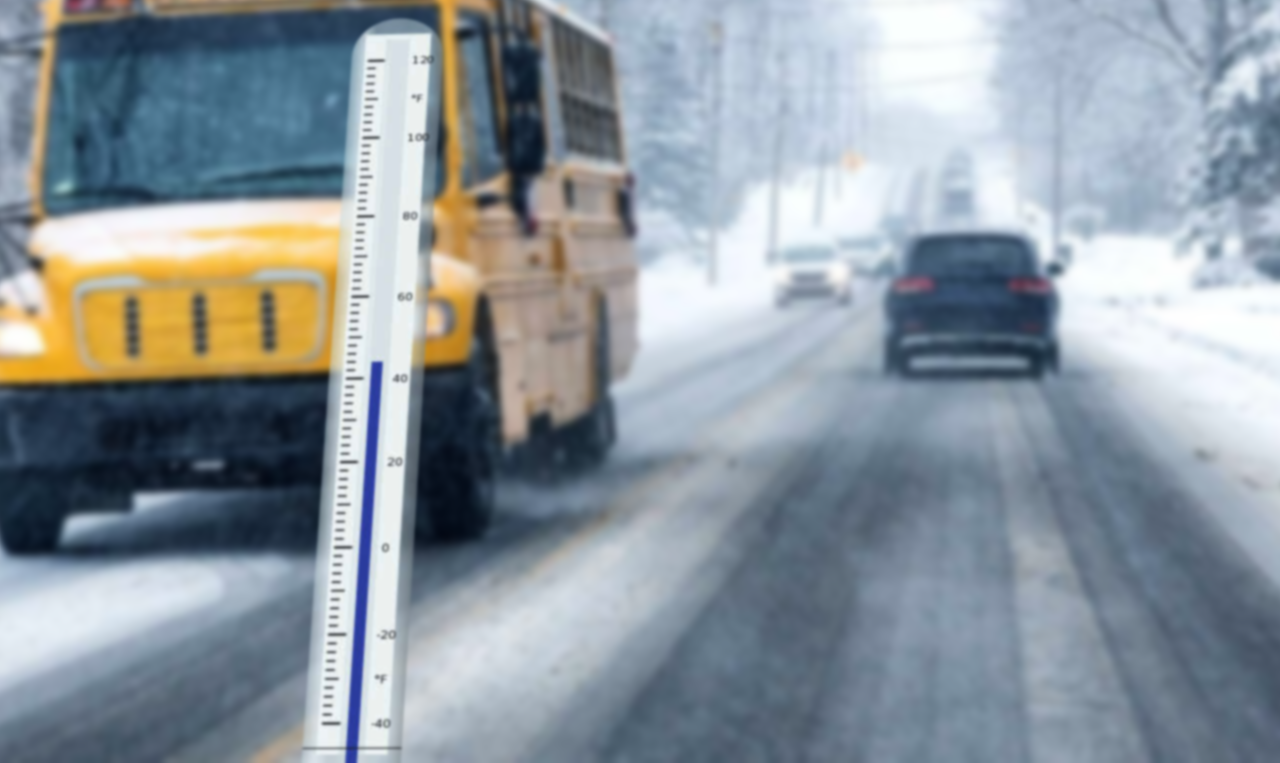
44 °F
